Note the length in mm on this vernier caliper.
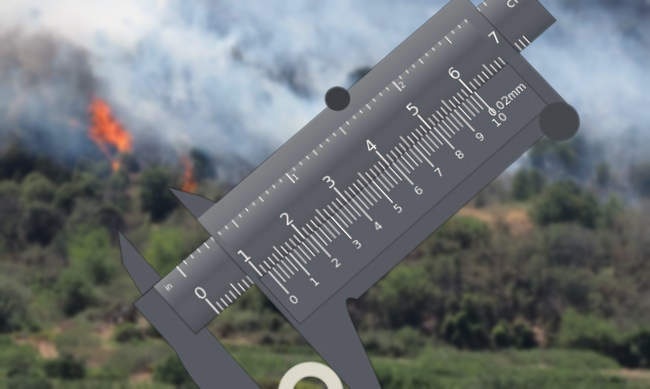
11.4 mm
